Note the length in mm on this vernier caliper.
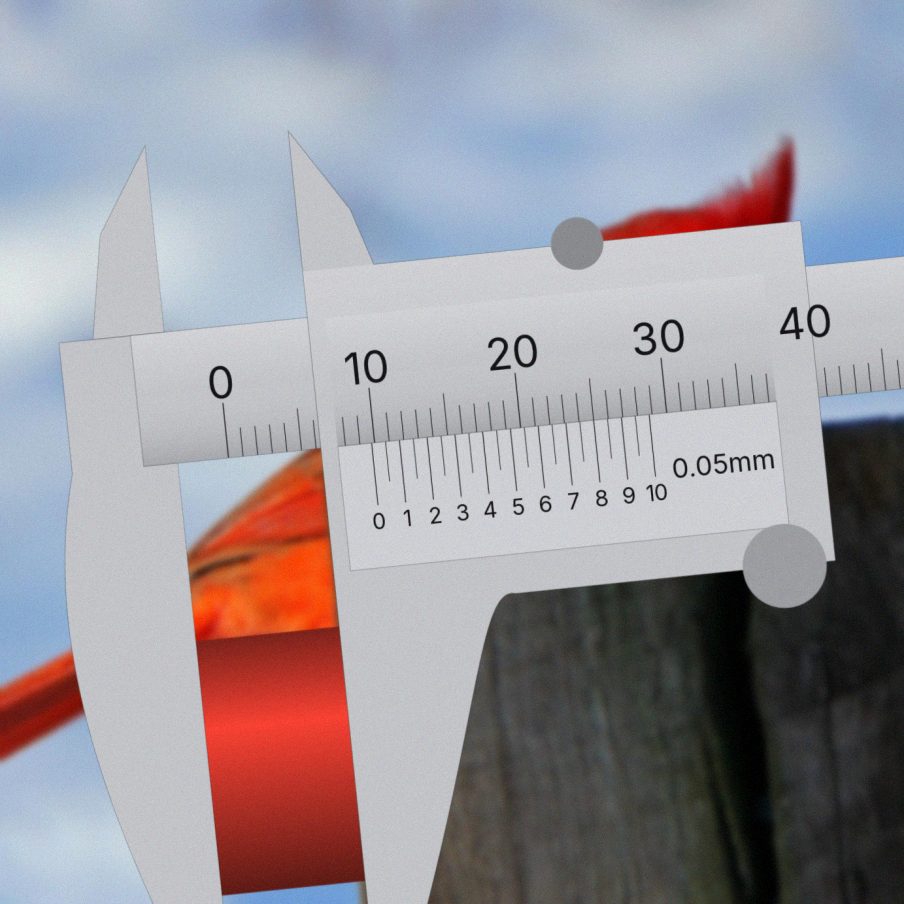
9.8 mm
